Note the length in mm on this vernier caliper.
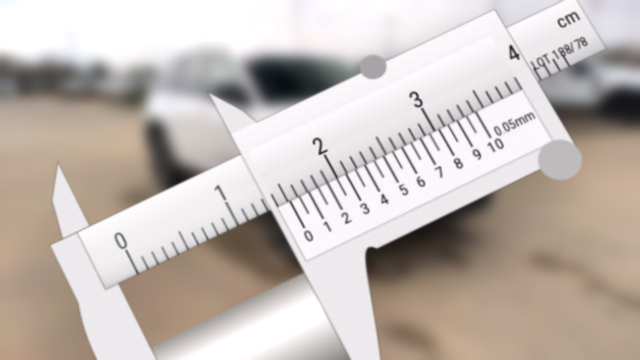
15.2 mm
